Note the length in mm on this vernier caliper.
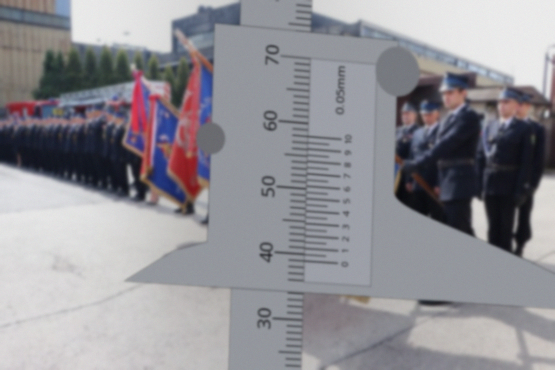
39.0 mm
